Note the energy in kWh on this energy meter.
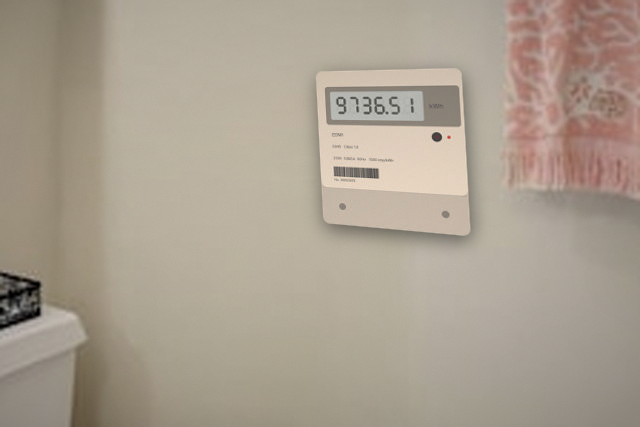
9736.51 kWh
